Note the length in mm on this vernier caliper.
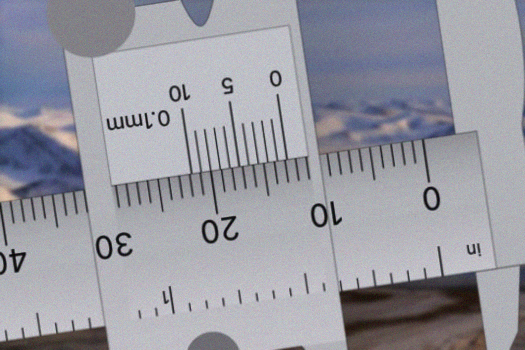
12.8 mm
